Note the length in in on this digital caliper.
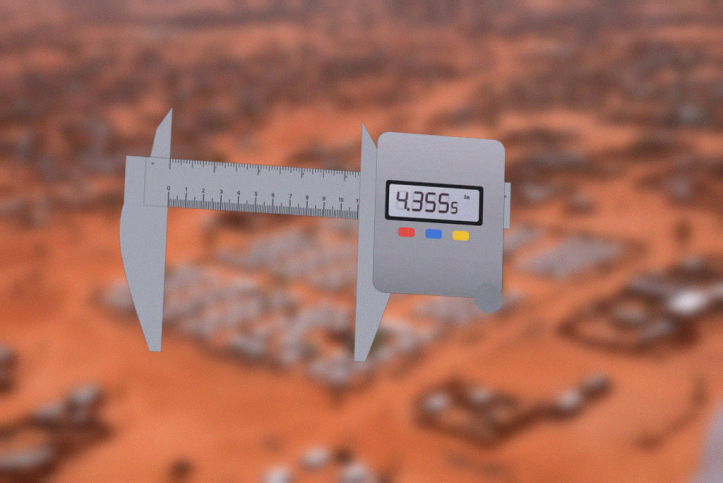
4.3555 in
